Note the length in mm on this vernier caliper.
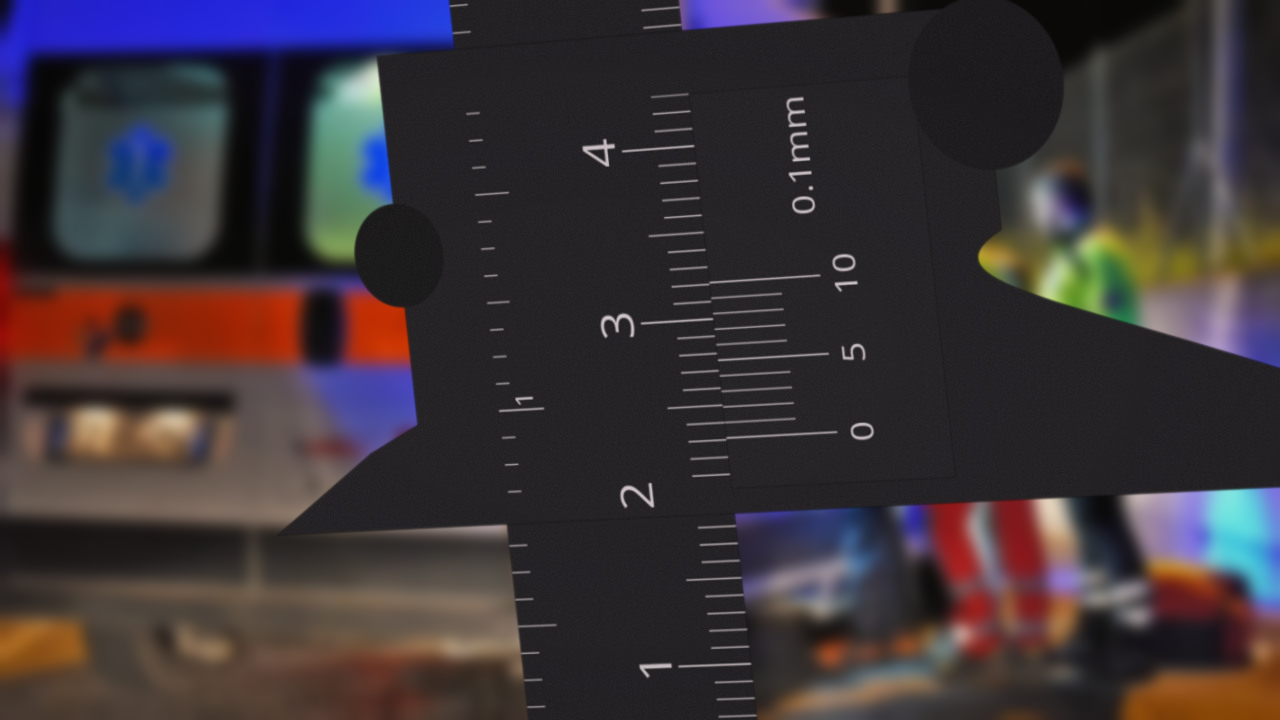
23.1 mm
